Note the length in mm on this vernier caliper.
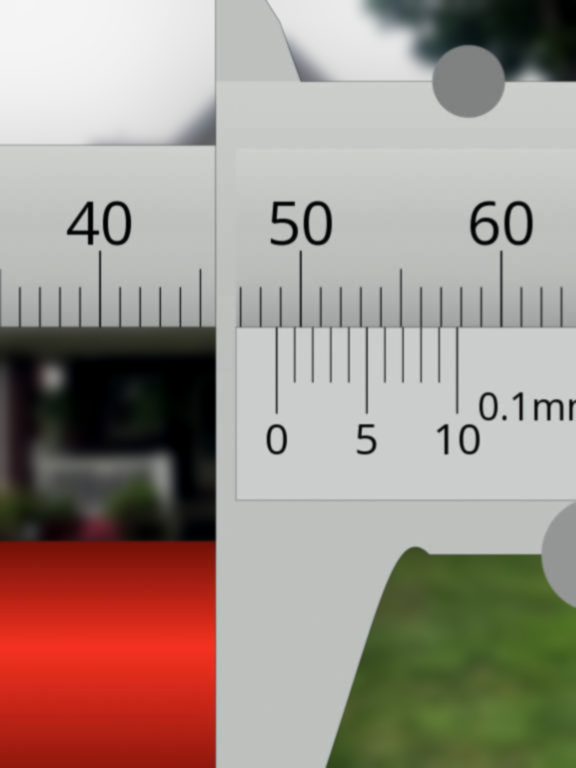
48.8 mm
